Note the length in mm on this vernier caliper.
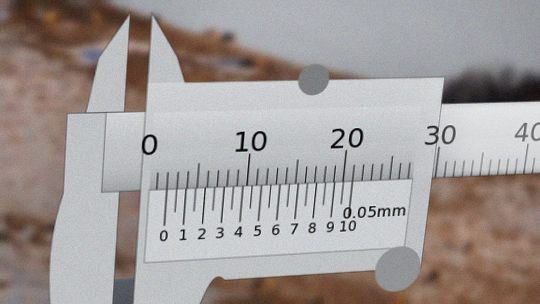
2.0 mm
